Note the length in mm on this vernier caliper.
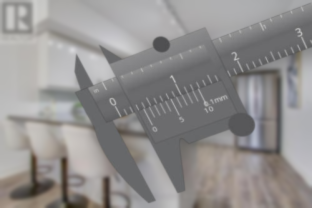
3.8 mm
